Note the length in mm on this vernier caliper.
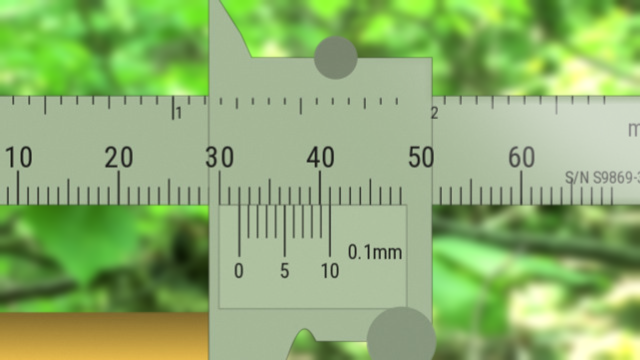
32.0 mm
